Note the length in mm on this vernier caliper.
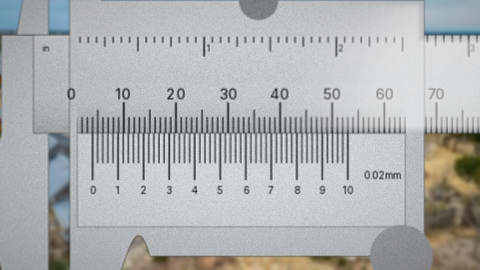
4.0 mm
